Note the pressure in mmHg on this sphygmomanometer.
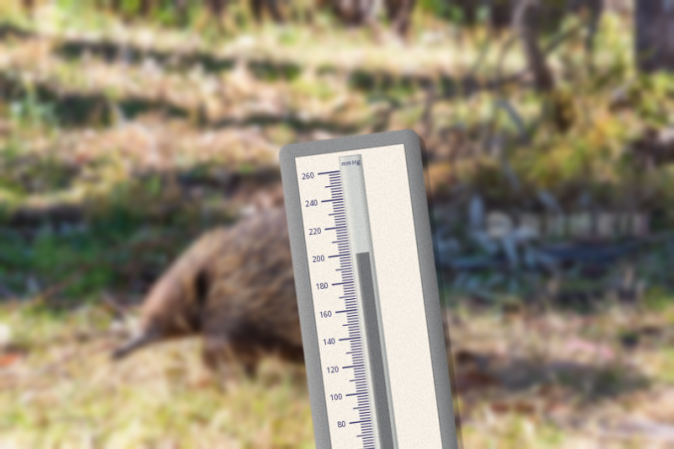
200 mmHg
